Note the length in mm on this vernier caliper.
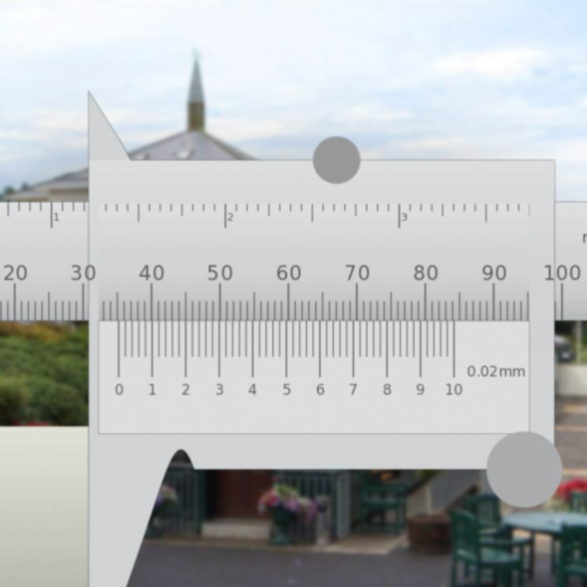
35.2 mm
